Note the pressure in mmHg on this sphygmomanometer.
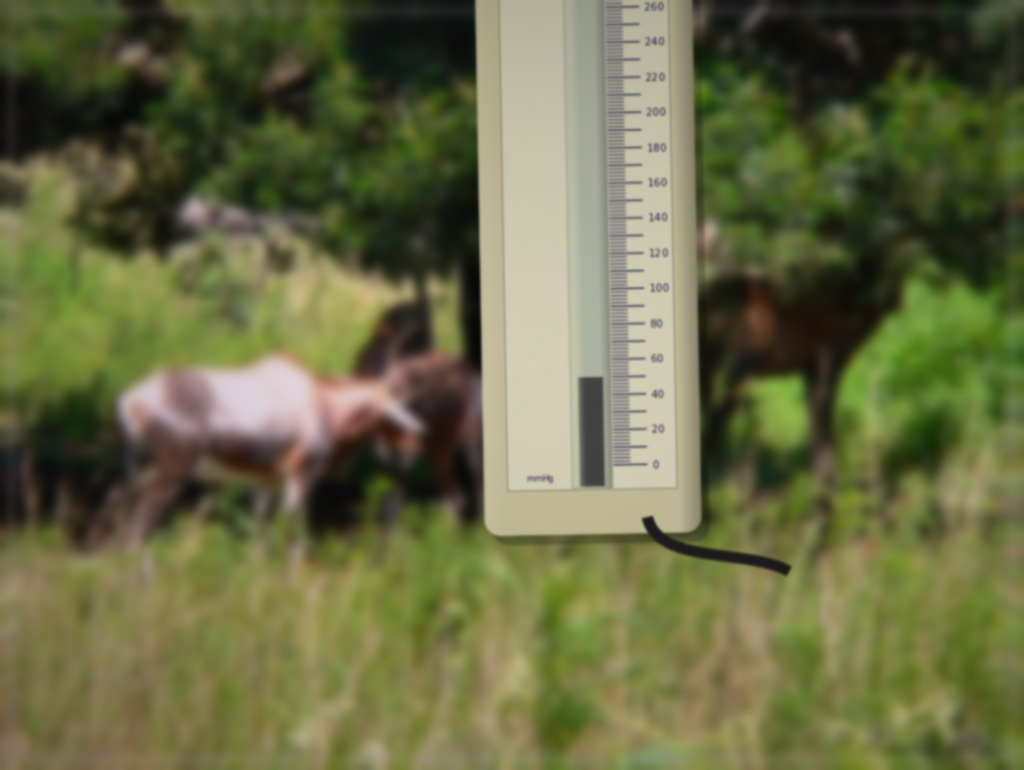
50 mmHg
